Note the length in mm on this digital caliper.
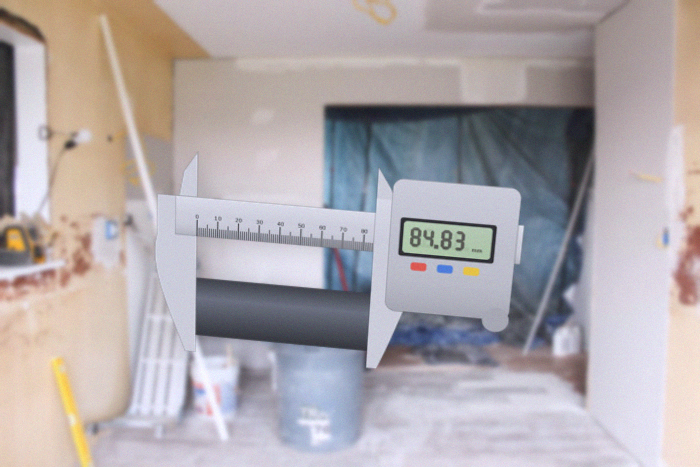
84.83 mm
